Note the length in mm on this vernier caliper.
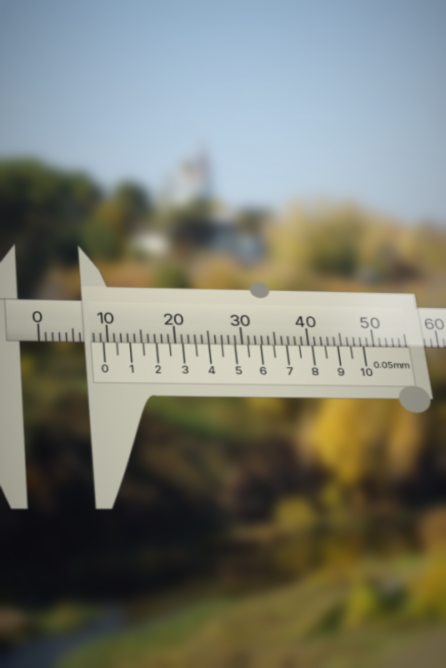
9.4 mm
